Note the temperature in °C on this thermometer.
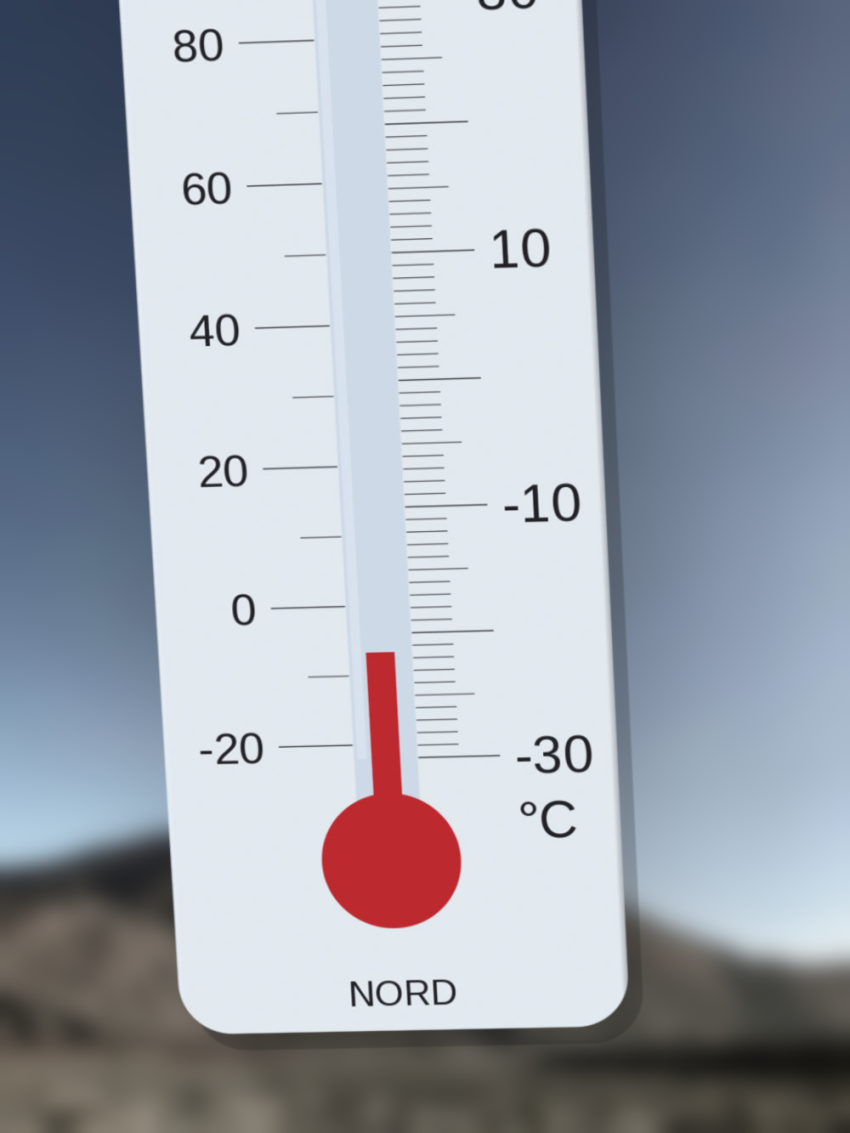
-21.5 °C
